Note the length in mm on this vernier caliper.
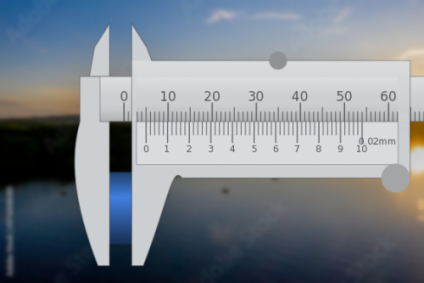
5.0 mm
